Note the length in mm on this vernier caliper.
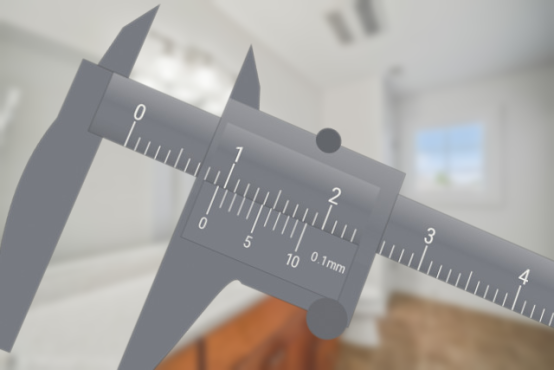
9.4 mm
